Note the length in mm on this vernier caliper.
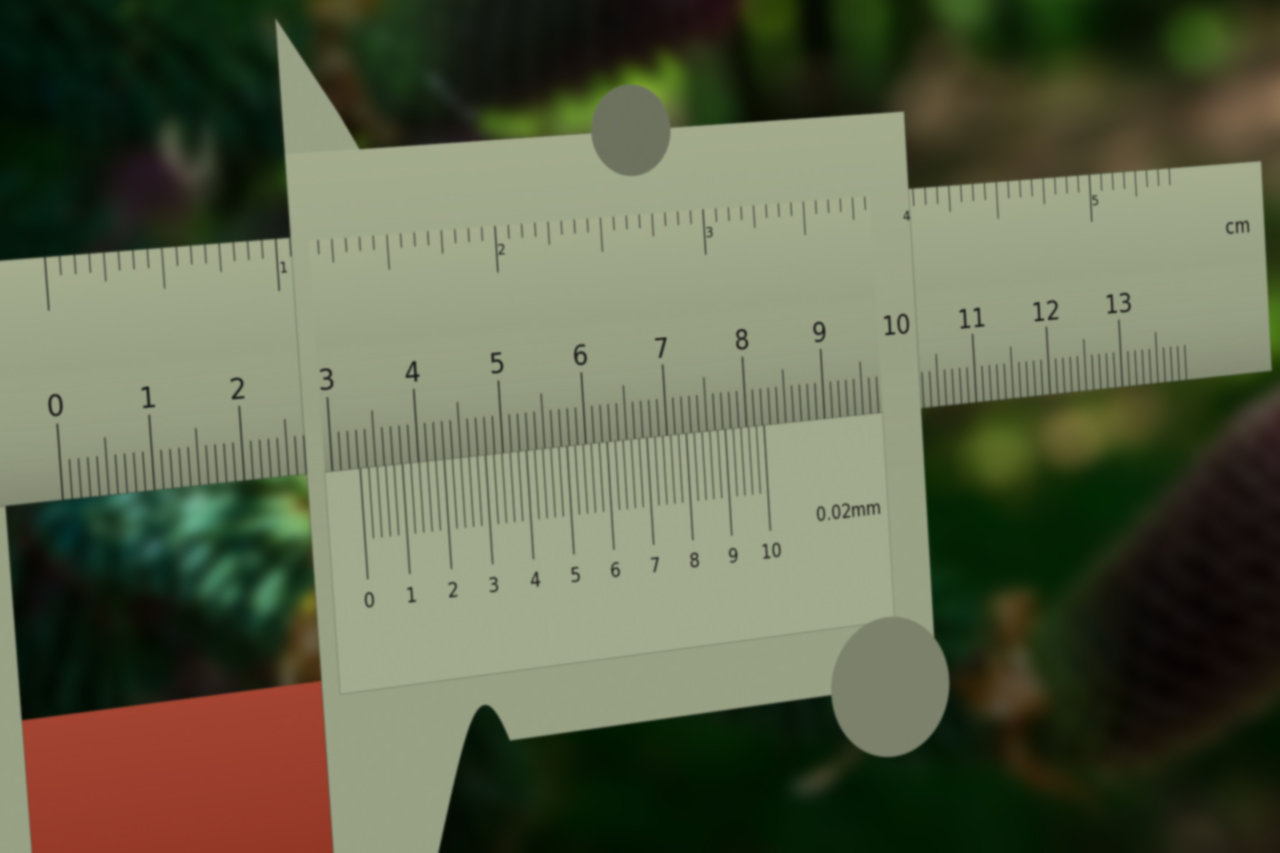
33.2 mm
